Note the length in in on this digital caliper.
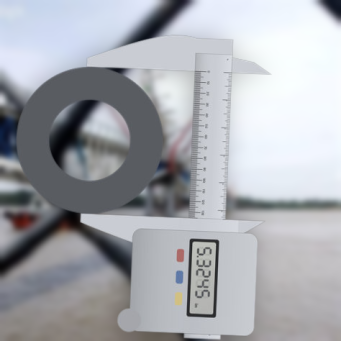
5.3245 in
